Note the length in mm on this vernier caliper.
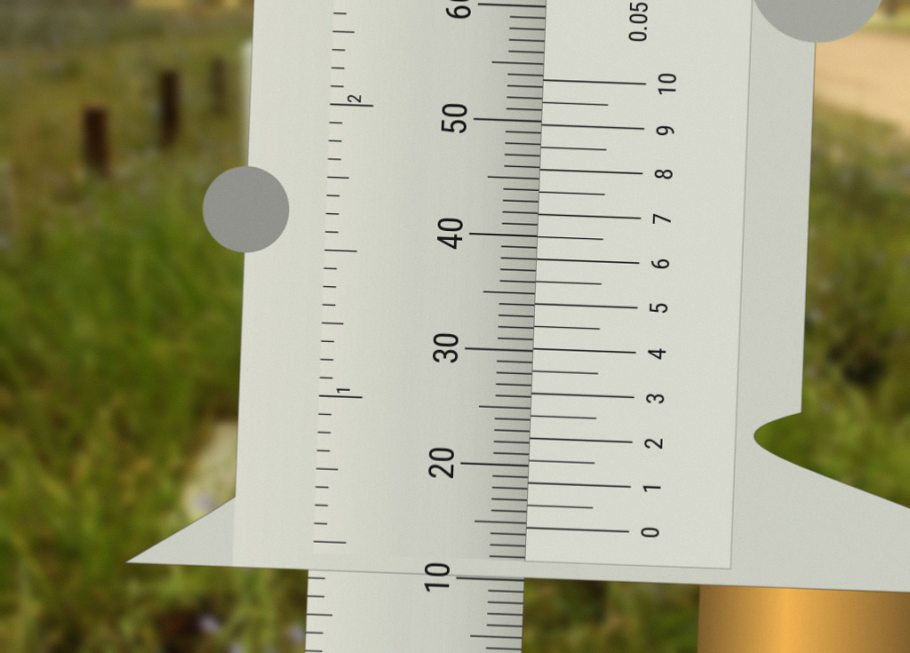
14.6 mm
